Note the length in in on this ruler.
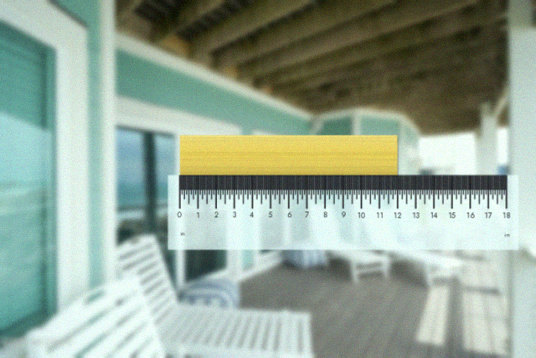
12 in
